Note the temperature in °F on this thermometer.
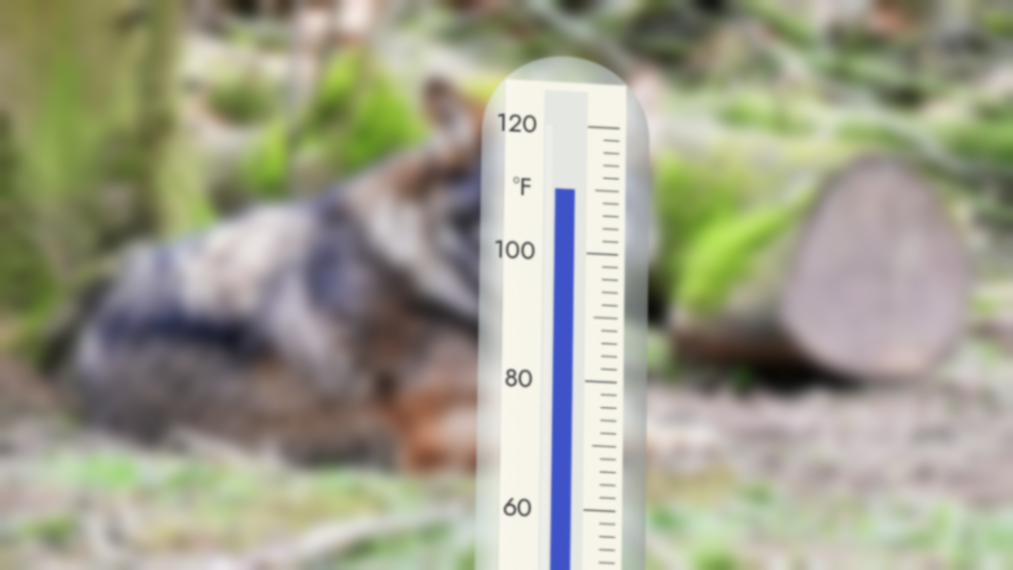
110 °F
